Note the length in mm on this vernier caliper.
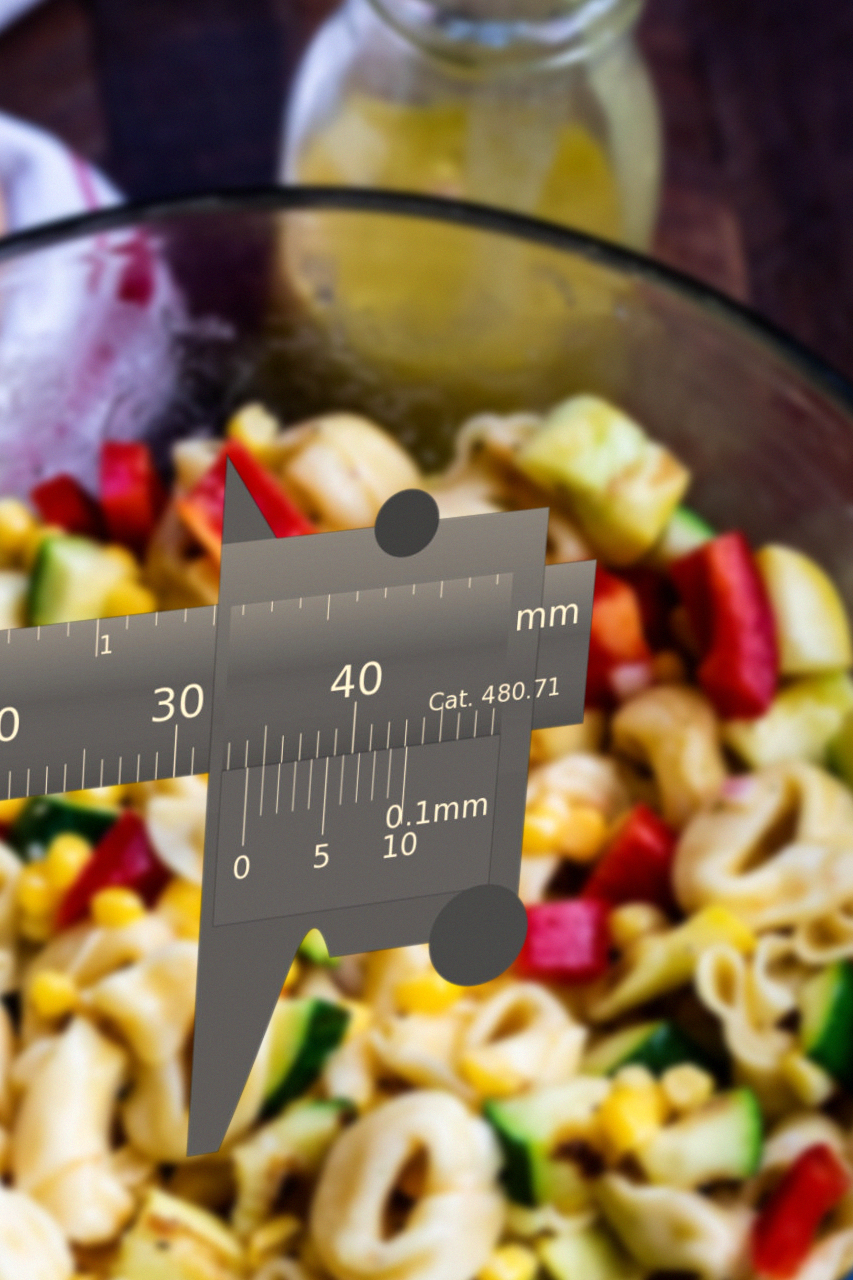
34.1 mm
